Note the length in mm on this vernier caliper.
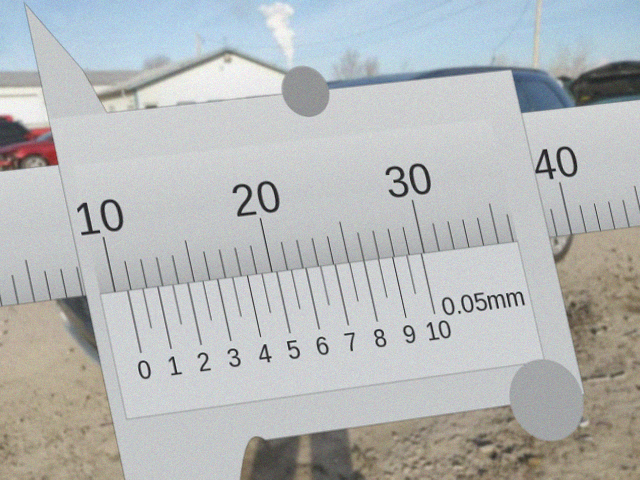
10.8 mm
